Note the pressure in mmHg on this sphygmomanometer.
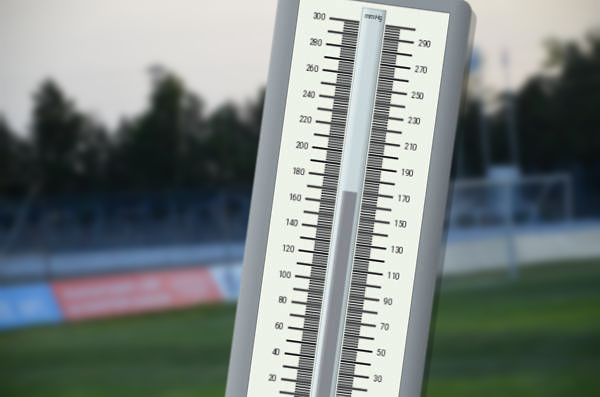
170 mmHg
